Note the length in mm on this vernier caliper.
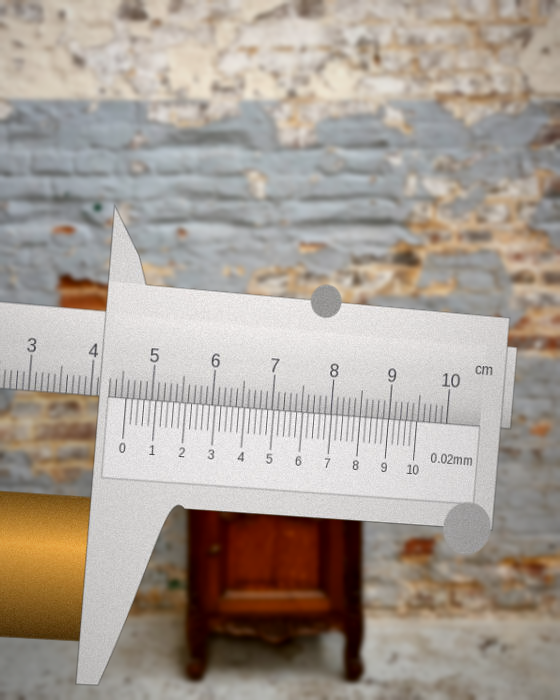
45.8 mm
